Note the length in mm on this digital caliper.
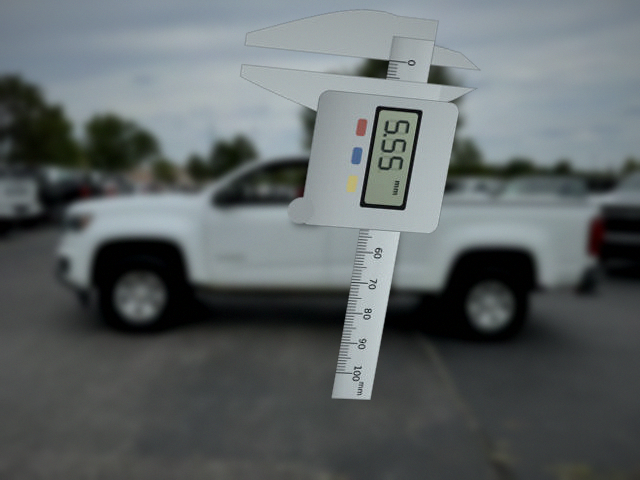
5.55 mm
